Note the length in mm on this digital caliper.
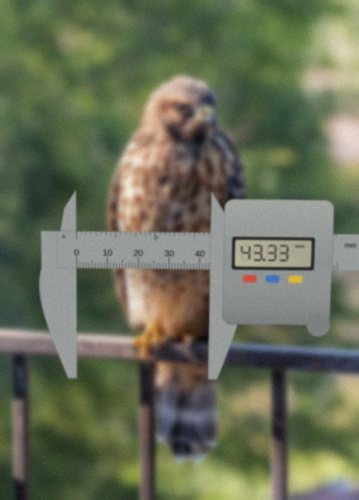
43.33 mm
